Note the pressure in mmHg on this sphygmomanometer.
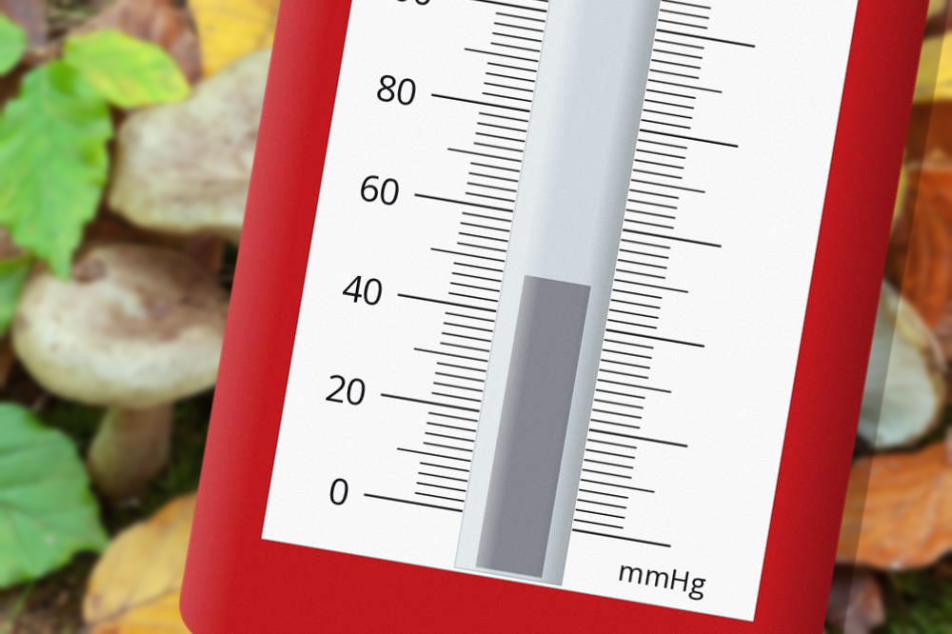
48 mmHg
